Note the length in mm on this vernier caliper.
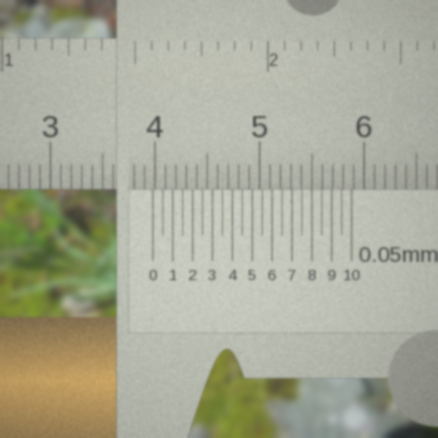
39.8 mm
